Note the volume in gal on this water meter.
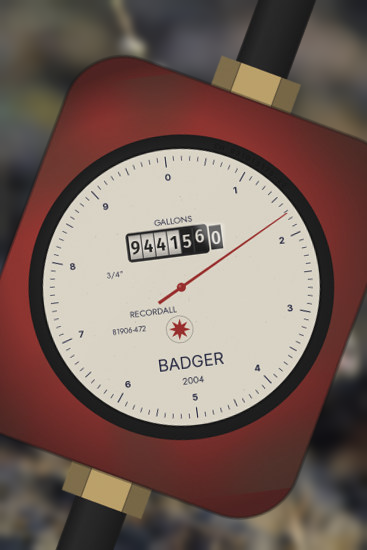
9441561.7 gal
